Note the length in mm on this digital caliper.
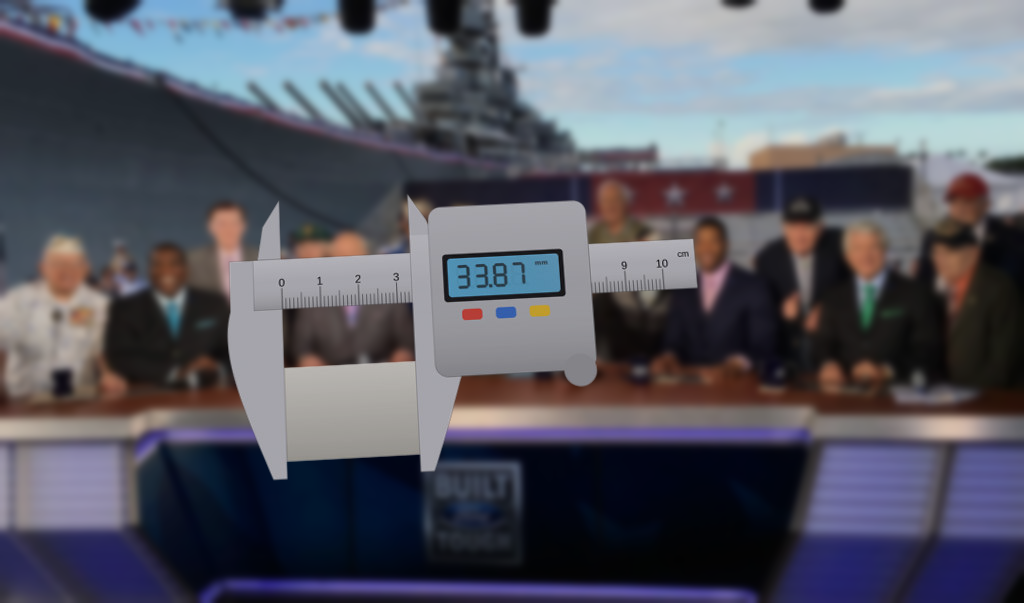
33.87 mm
